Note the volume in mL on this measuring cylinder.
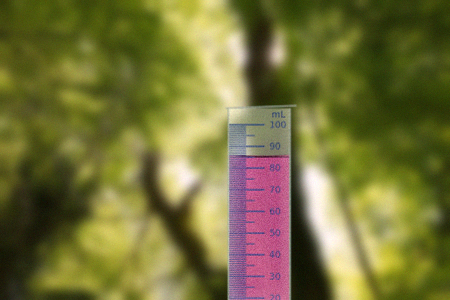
85 mL
